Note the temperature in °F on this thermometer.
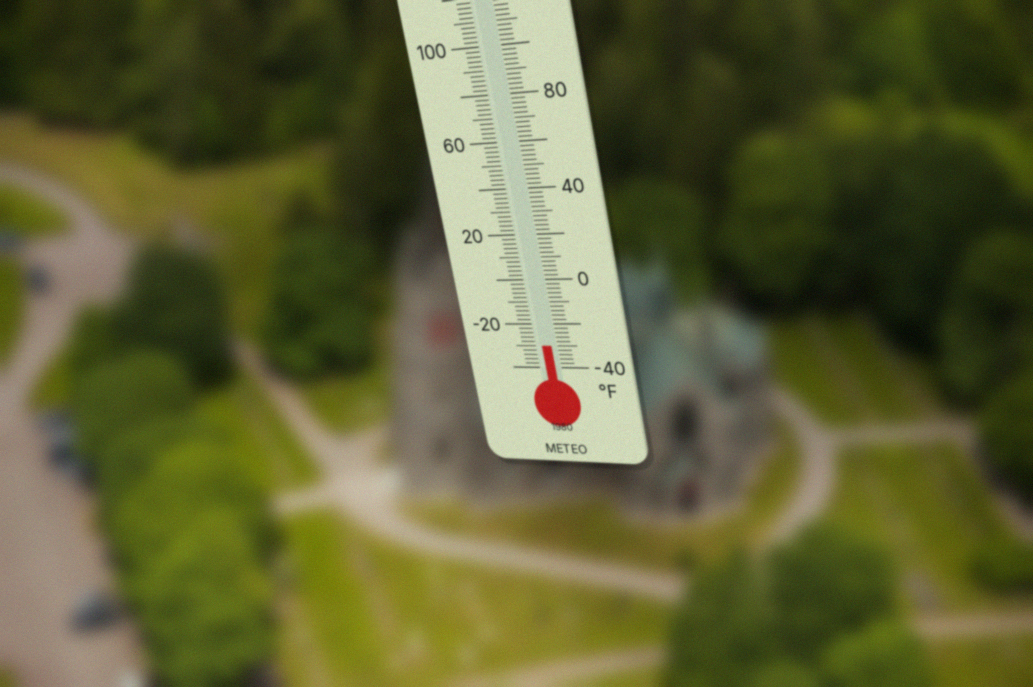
-30 °F
